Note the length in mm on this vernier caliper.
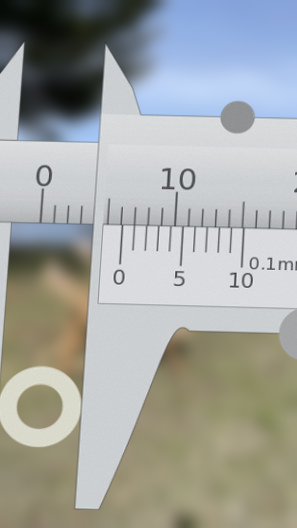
6.1 mm
